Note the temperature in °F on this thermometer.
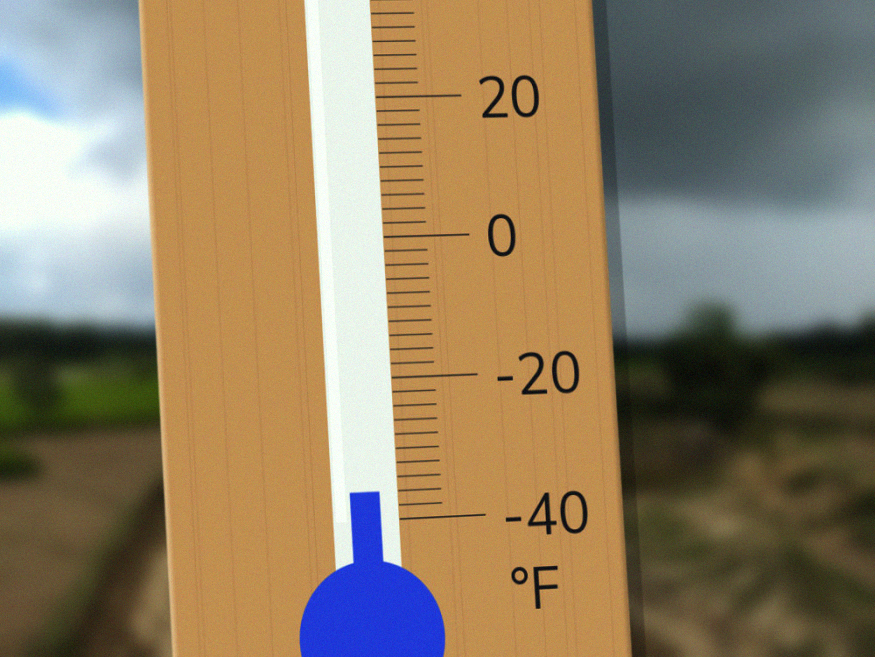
-36 °F
